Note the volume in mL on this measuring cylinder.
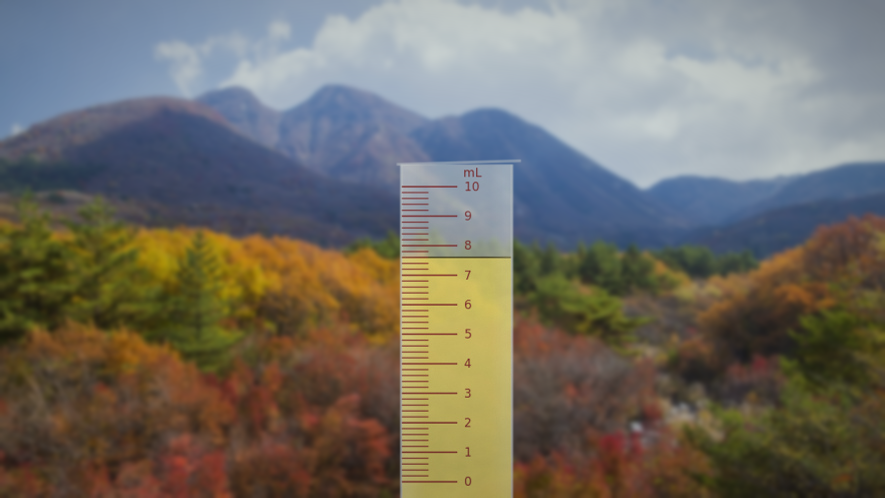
7.6 mL
